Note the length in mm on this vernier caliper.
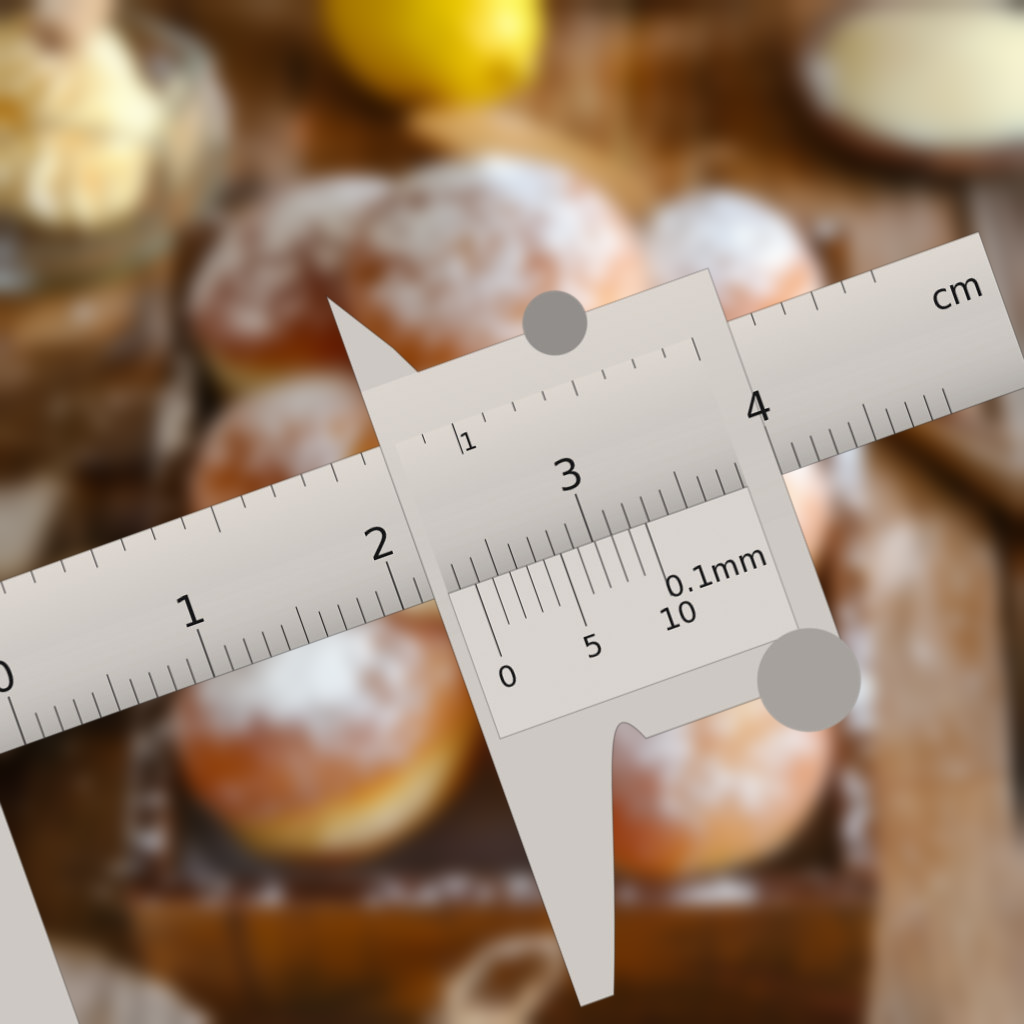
23.8 mm
